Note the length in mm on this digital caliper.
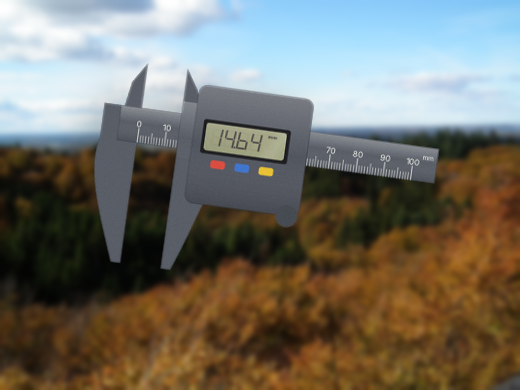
14.64 mm
